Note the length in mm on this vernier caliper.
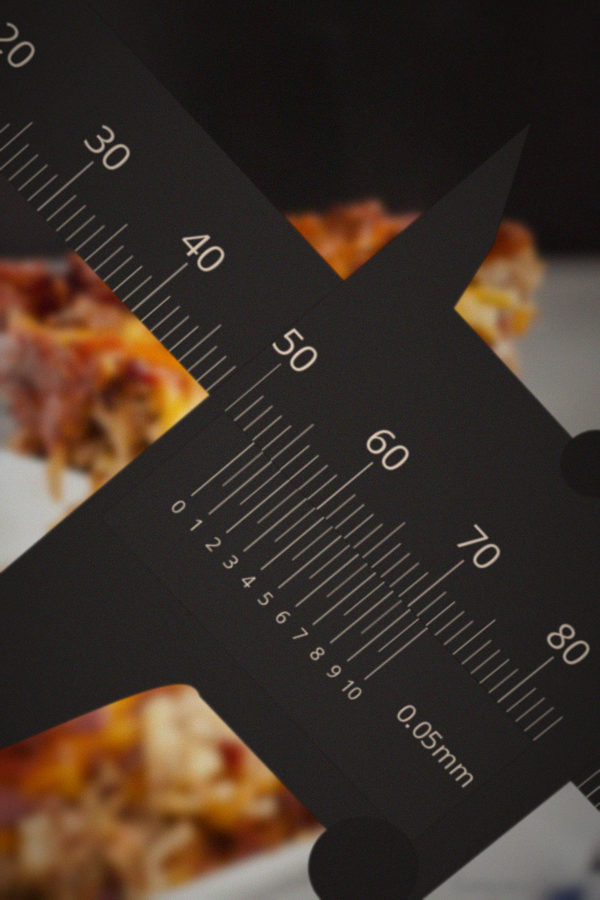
53.2 mm
